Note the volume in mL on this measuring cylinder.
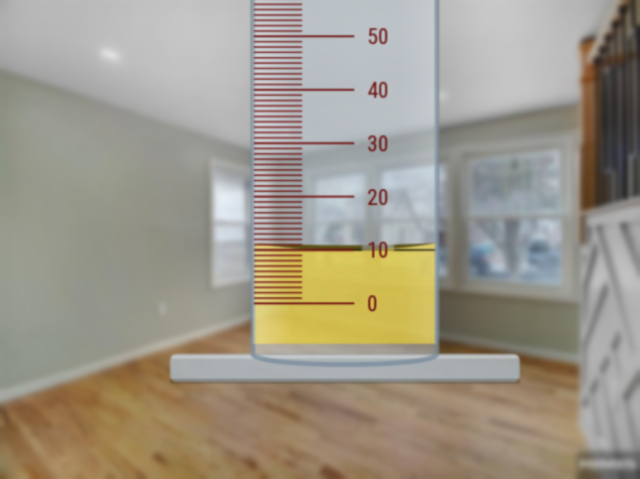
10 mL
